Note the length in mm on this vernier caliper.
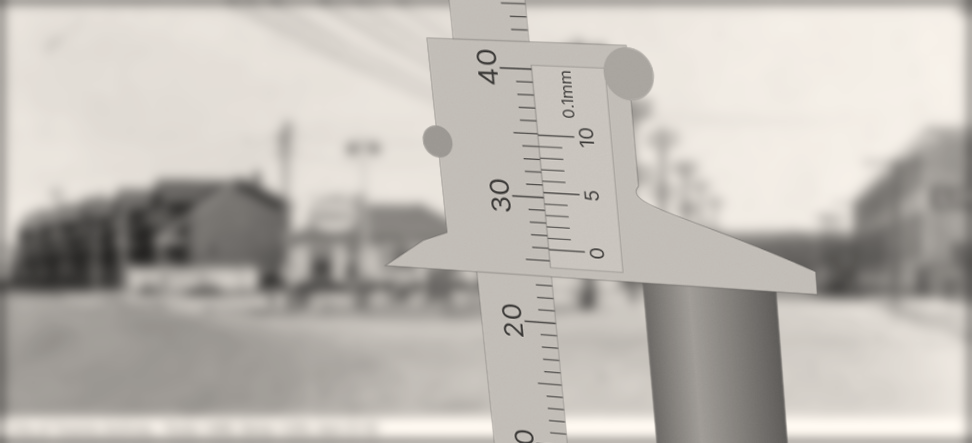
25.9 mm
